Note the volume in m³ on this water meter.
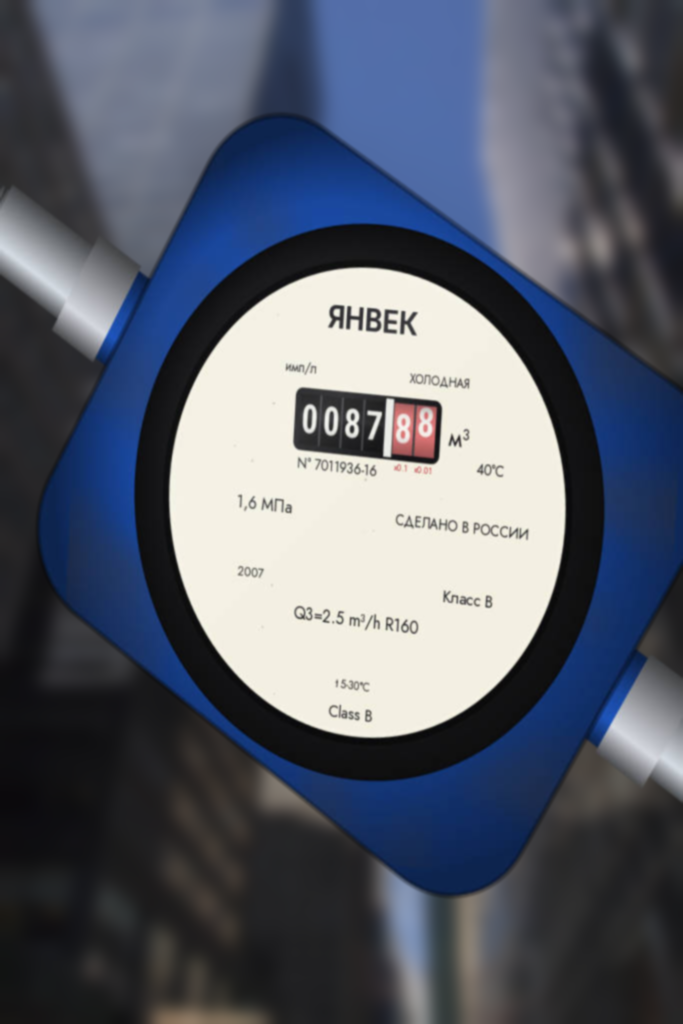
87.88 m³
